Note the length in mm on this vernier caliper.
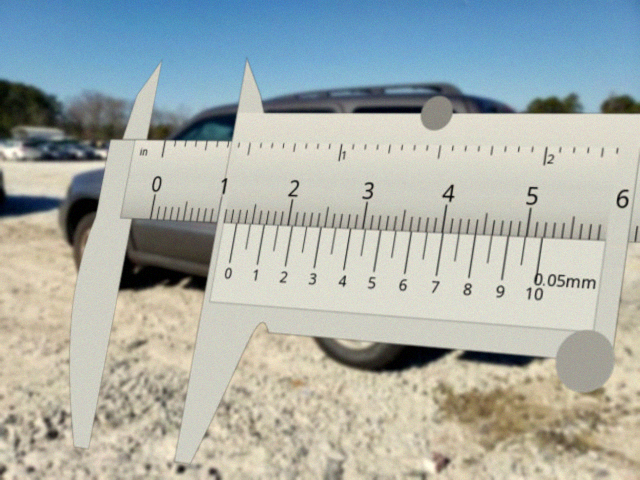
12.8 mm
